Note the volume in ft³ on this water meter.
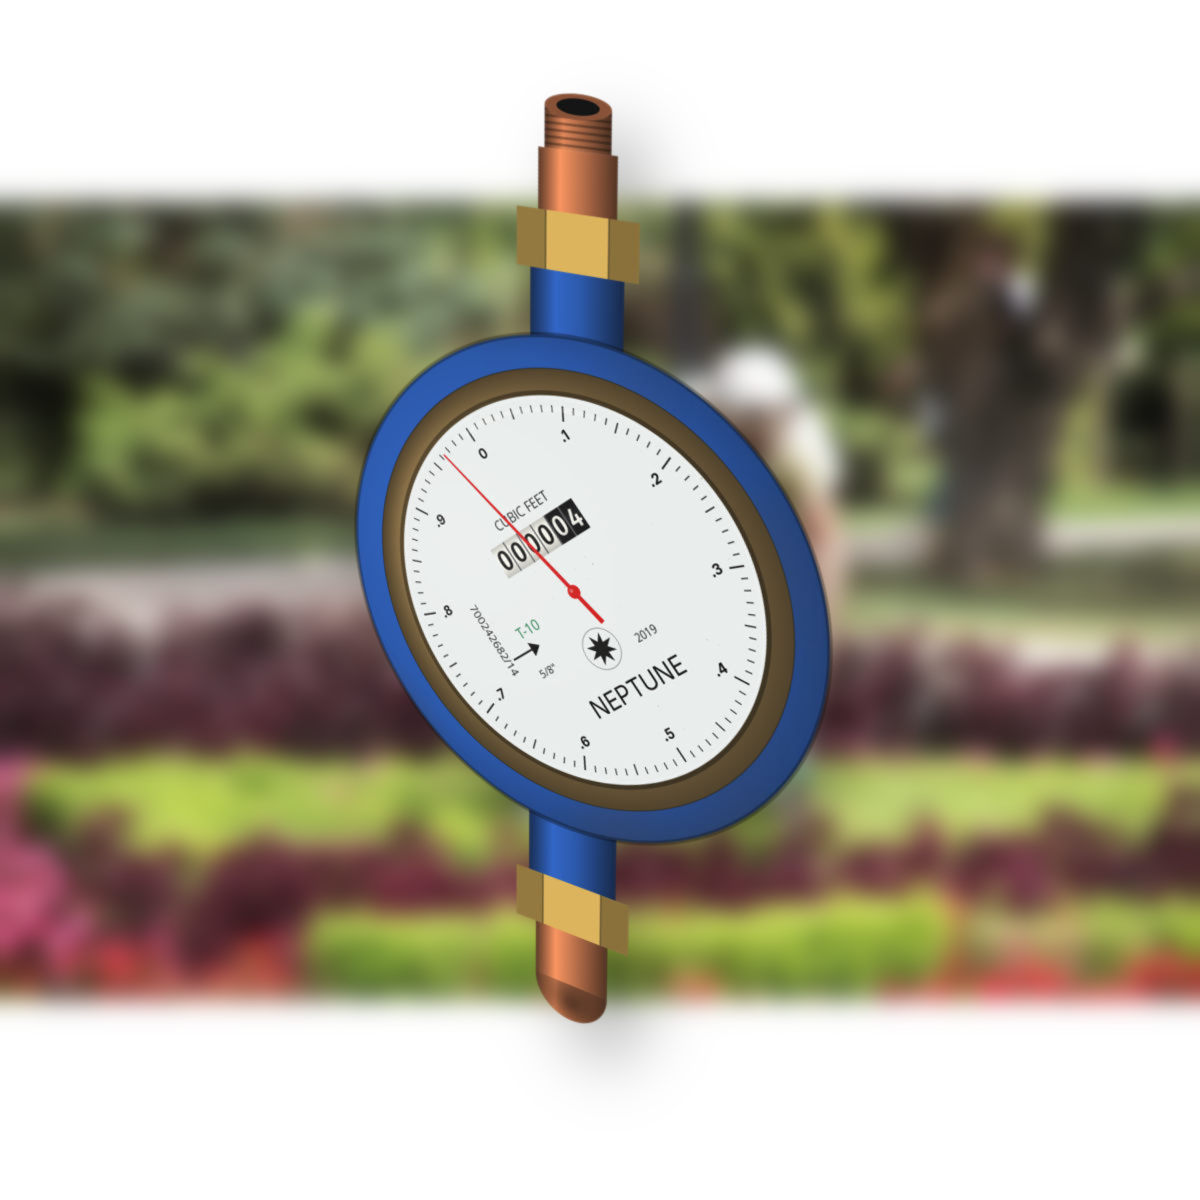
3.96 ft³
